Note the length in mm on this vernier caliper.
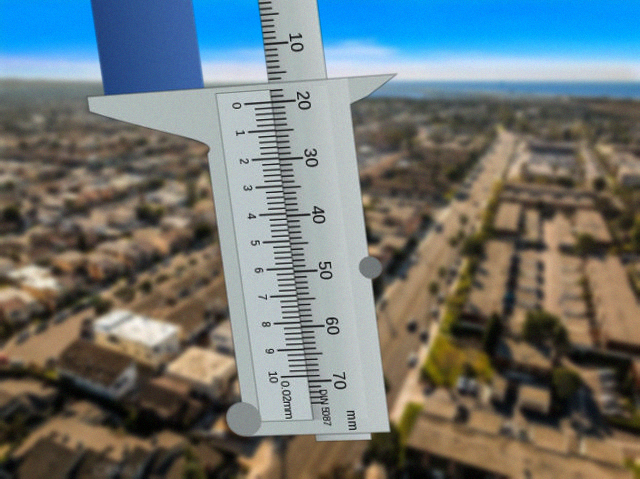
20.0 mm
